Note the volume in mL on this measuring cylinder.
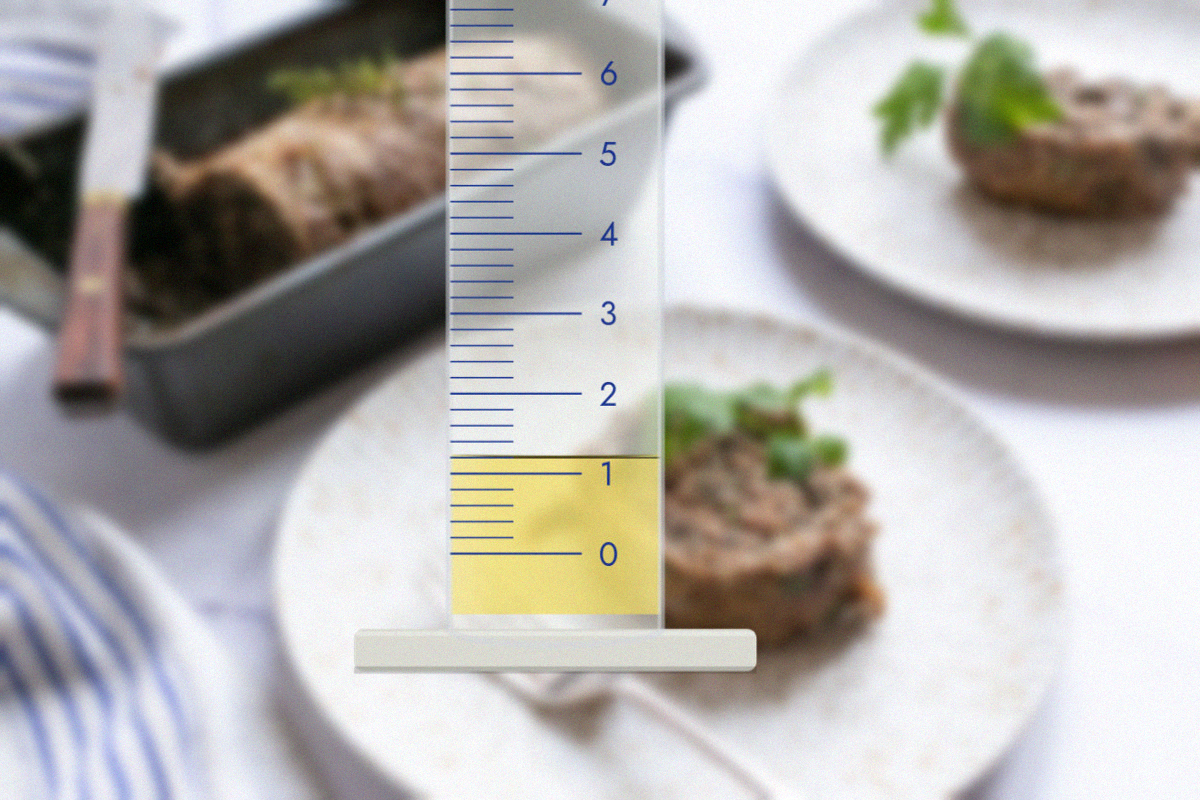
1.2 mL
